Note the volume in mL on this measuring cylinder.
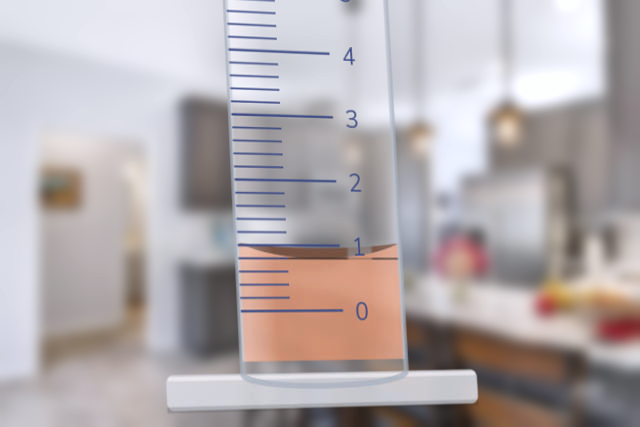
0.8 mL
